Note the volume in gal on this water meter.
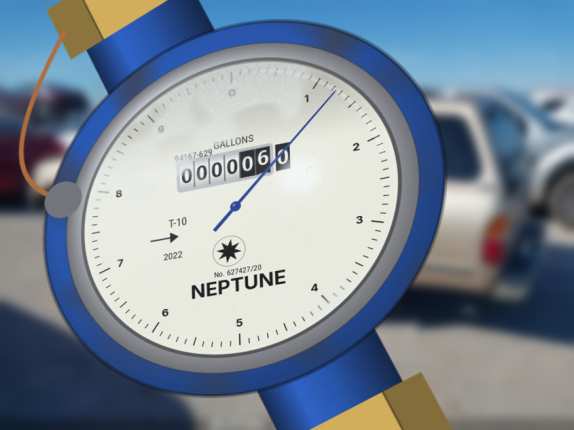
61.2 gal
